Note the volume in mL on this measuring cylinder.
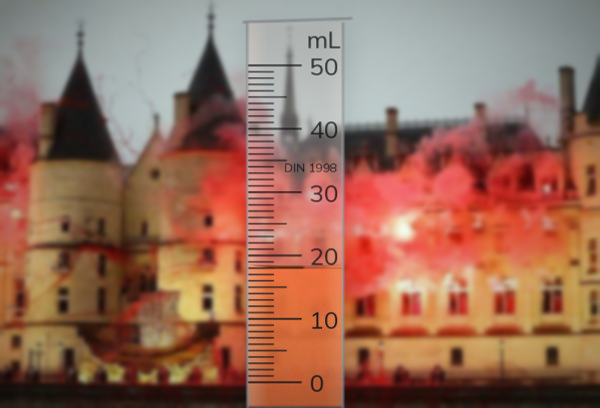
18 mL
